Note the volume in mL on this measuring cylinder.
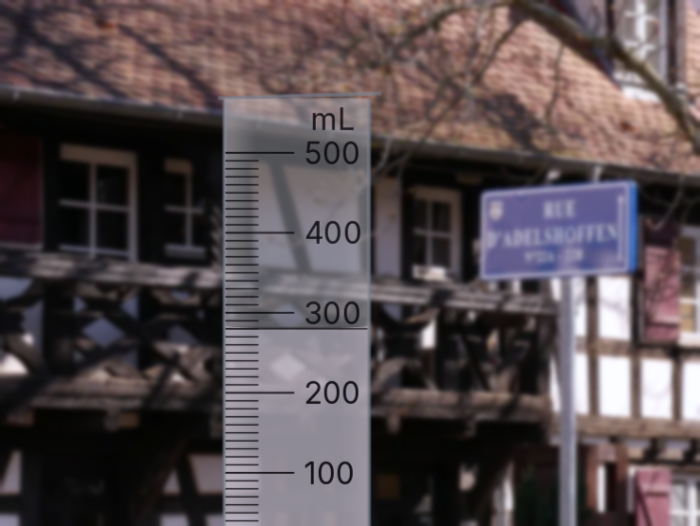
280 mL
